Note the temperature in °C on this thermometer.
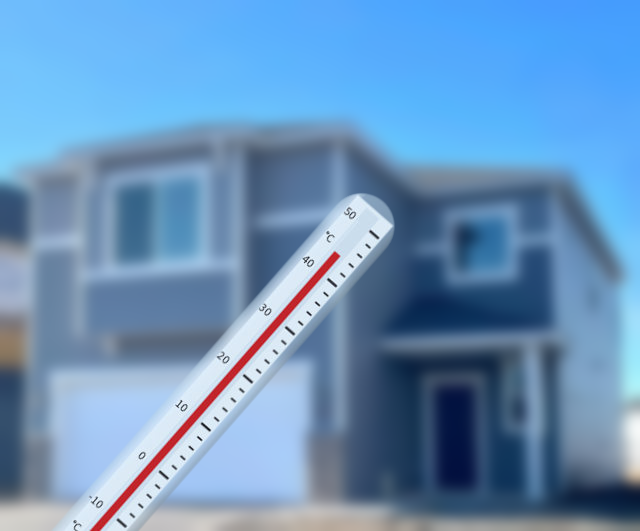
44 °C
